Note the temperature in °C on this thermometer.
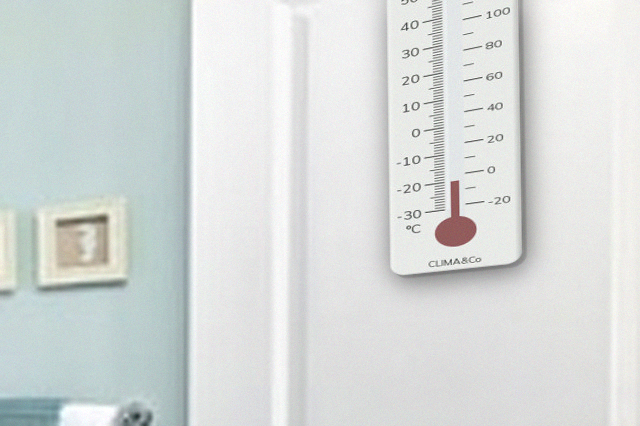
-20 °C
